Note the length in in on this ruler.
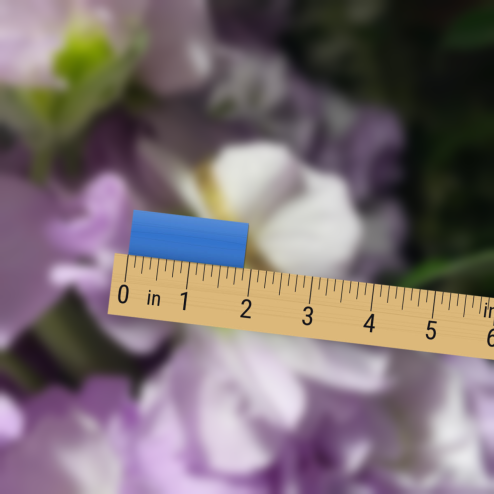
1.875 in
